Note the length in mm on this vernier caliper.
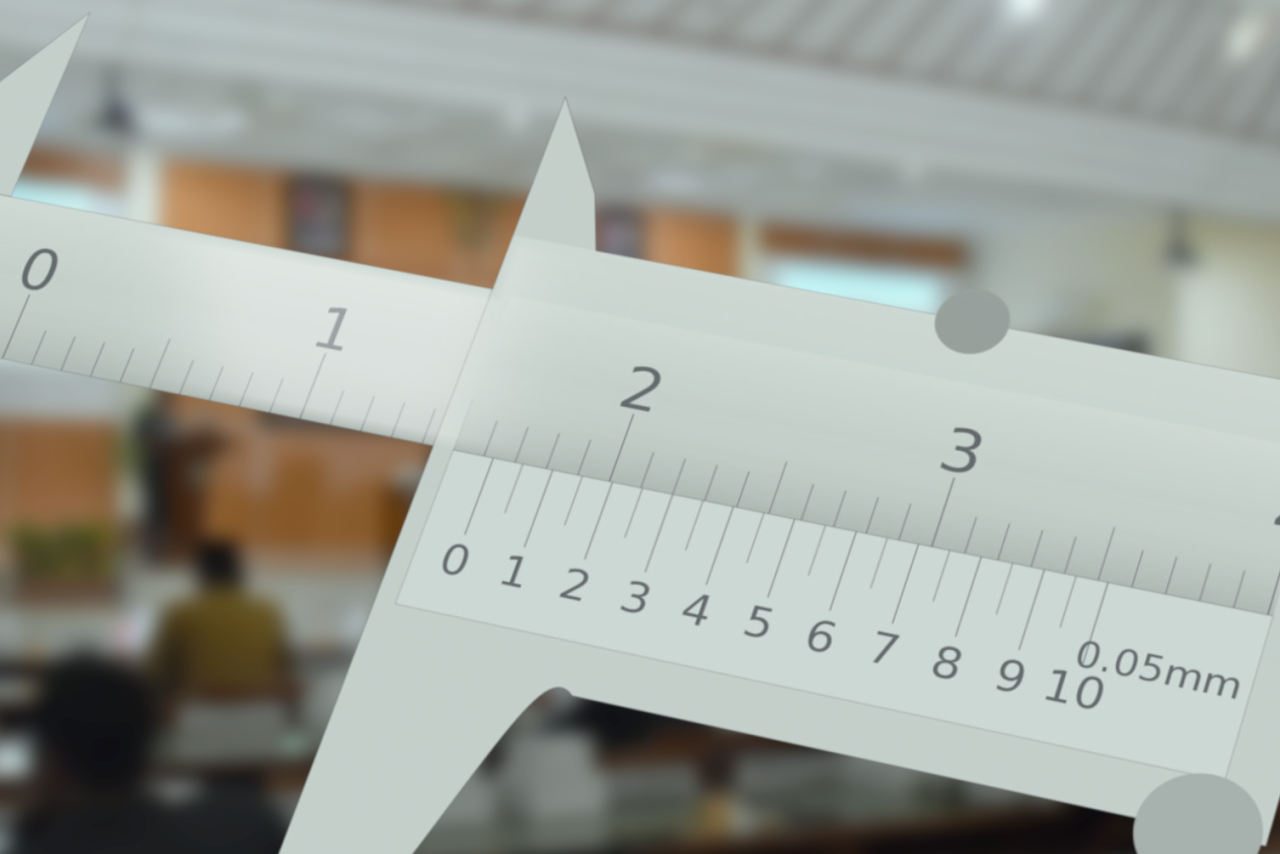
16.30 mm
